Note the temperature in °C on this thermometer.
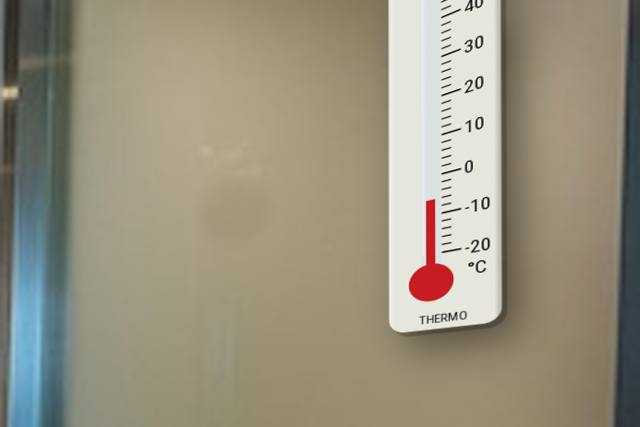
-6 °C
